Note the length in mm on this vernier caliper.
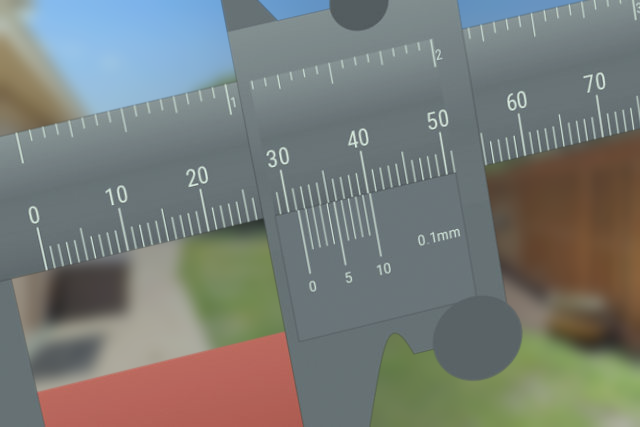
31.2 mm
